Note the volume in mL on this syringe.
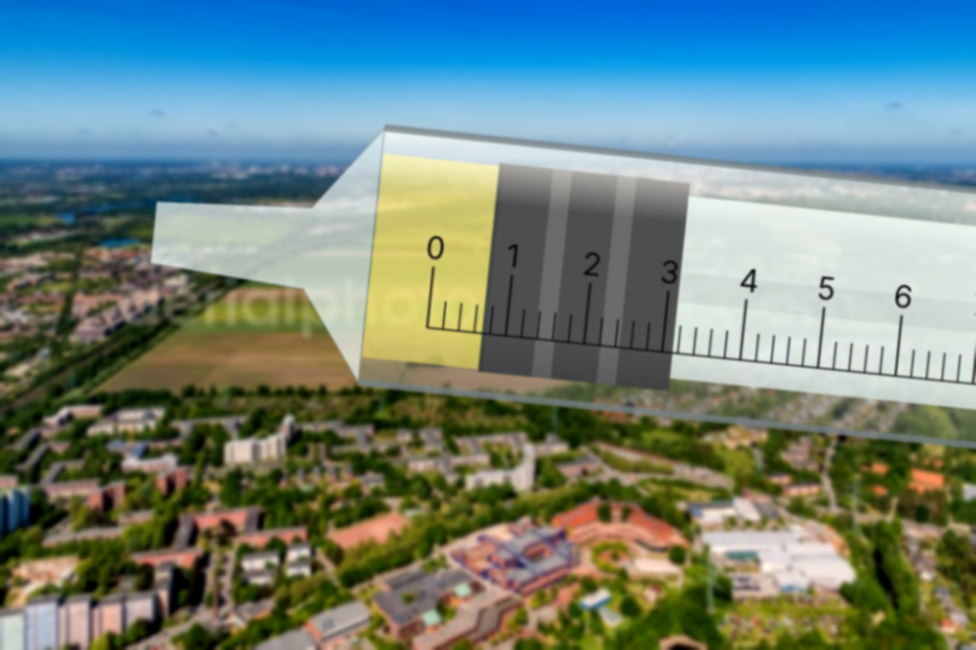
0.7 mL
